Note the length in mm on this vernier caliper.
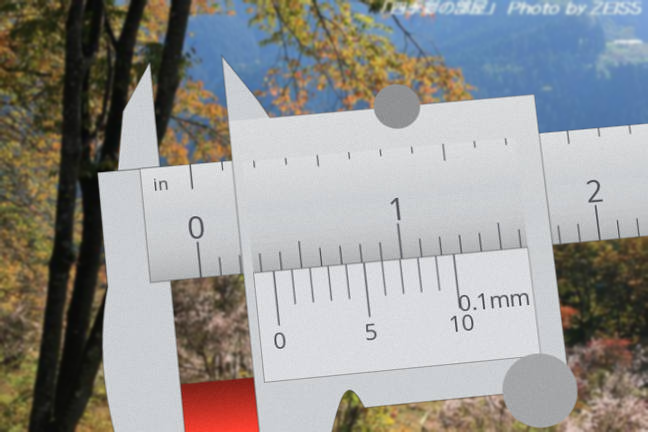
3.6 mm
